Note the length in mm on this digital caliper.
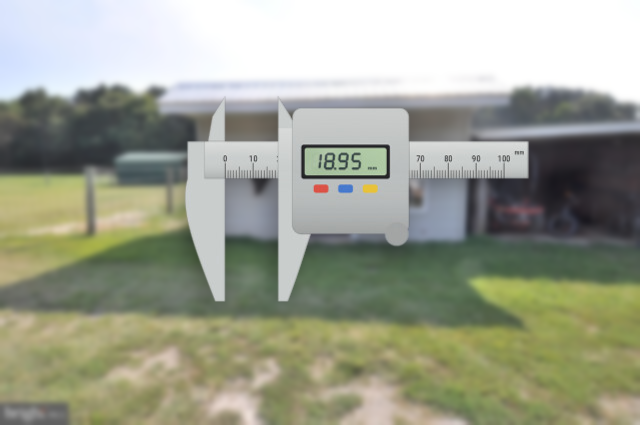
18.95 mm
